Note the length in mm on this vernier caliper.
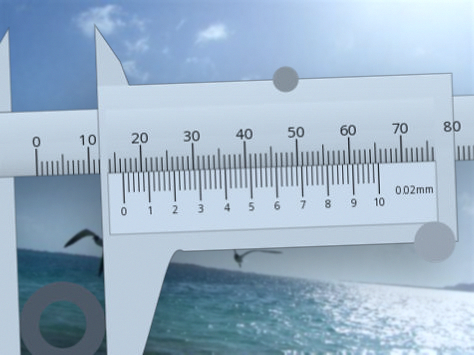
16.5 mm
